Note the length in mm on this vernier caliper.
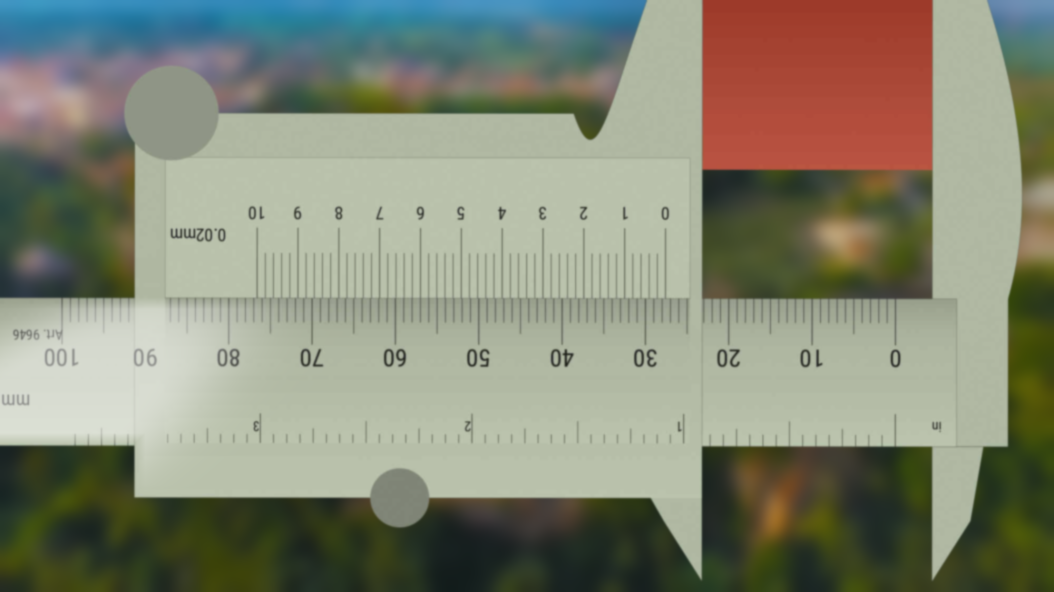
27.6 mm
